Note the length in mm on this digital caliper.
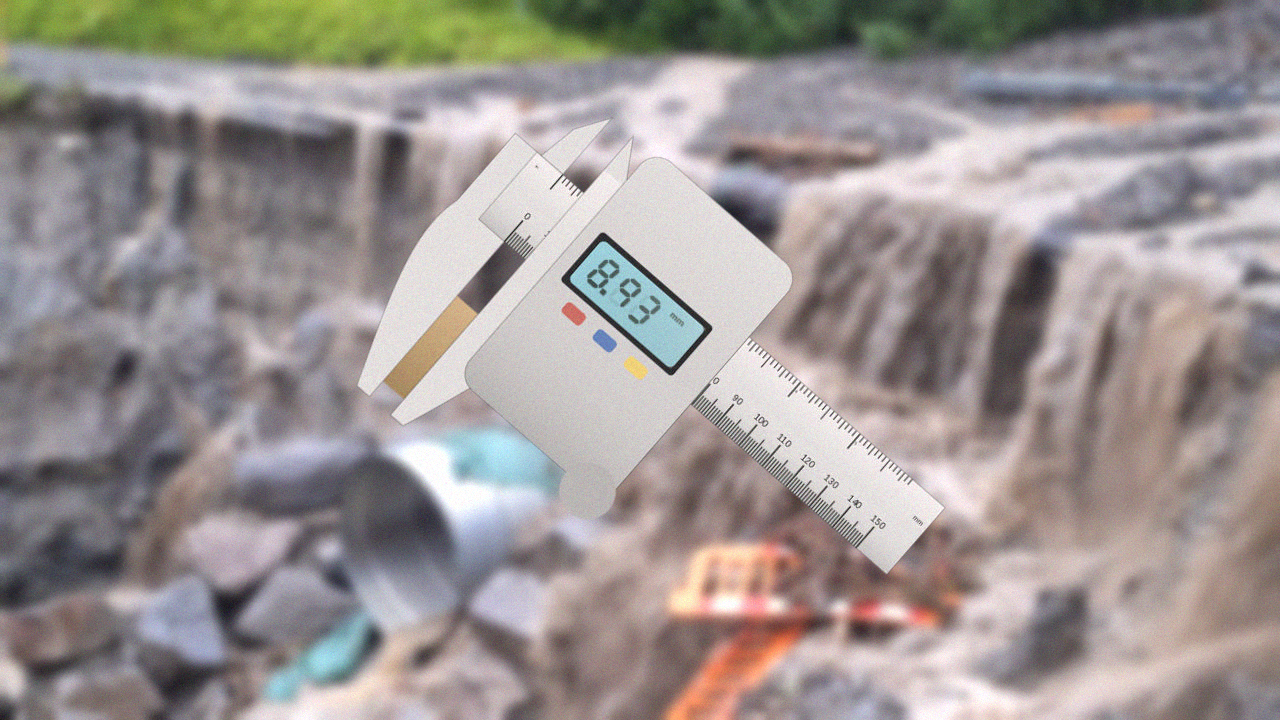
8.93 mm
